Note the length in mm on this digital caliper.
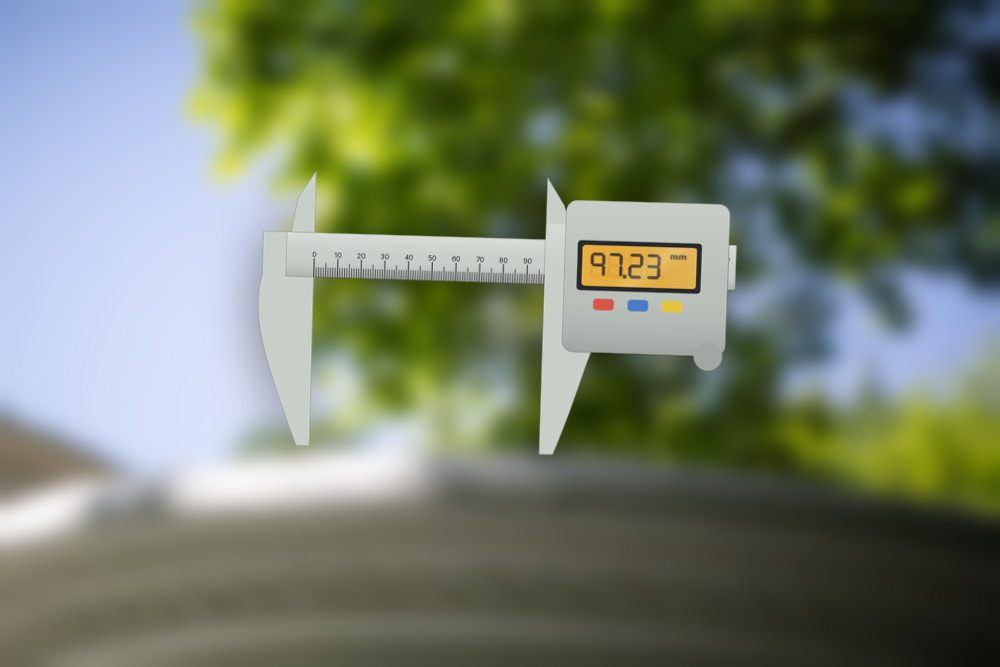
97.23 mm
